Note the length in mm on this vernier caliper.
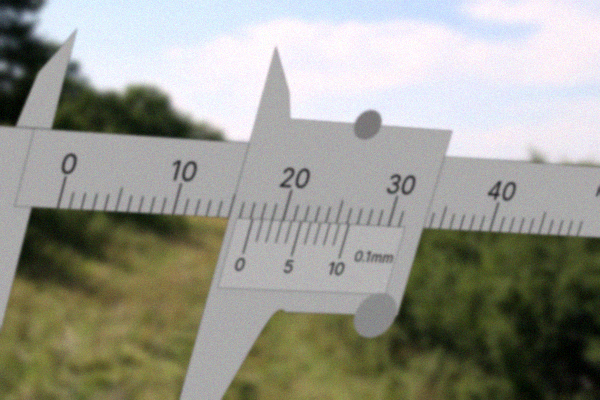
17.2 mm
